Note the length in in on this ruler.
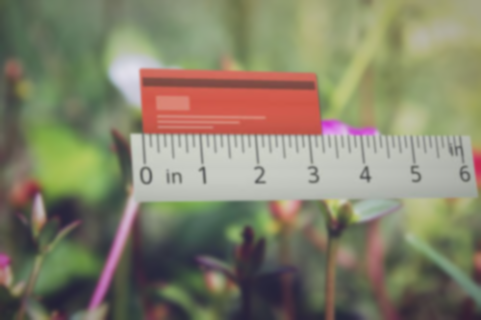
3.25 in
